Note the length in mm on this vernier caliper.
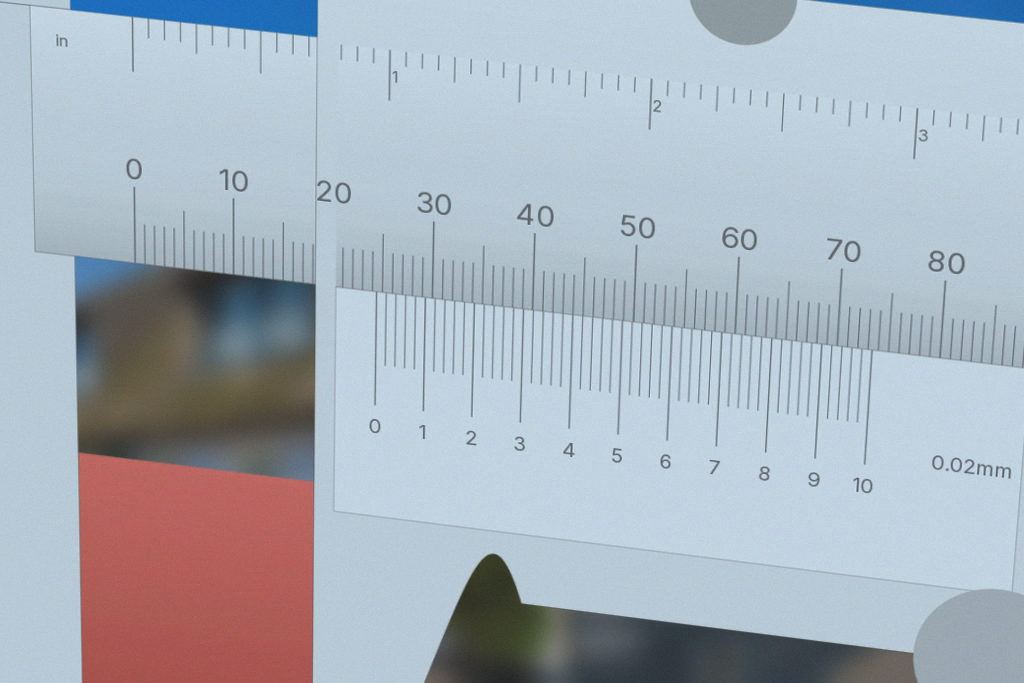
24.4 mm
